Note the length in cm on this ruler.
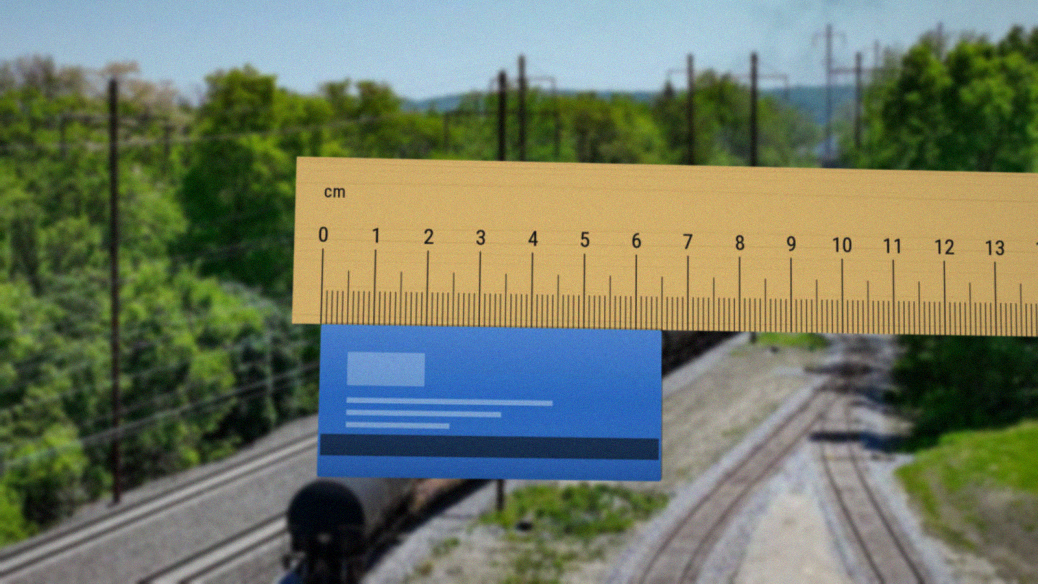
6.5 cm
